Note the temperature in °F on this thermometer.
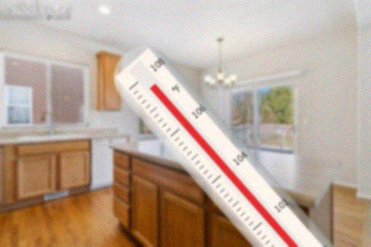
107.6 °F
